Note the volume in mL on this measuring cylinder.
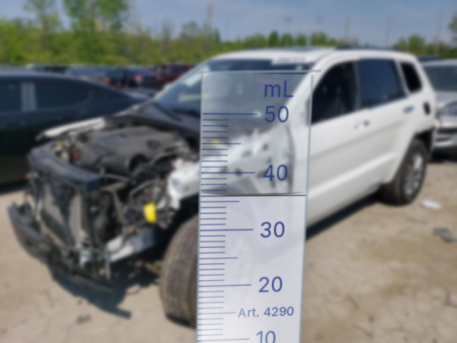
36 mL
